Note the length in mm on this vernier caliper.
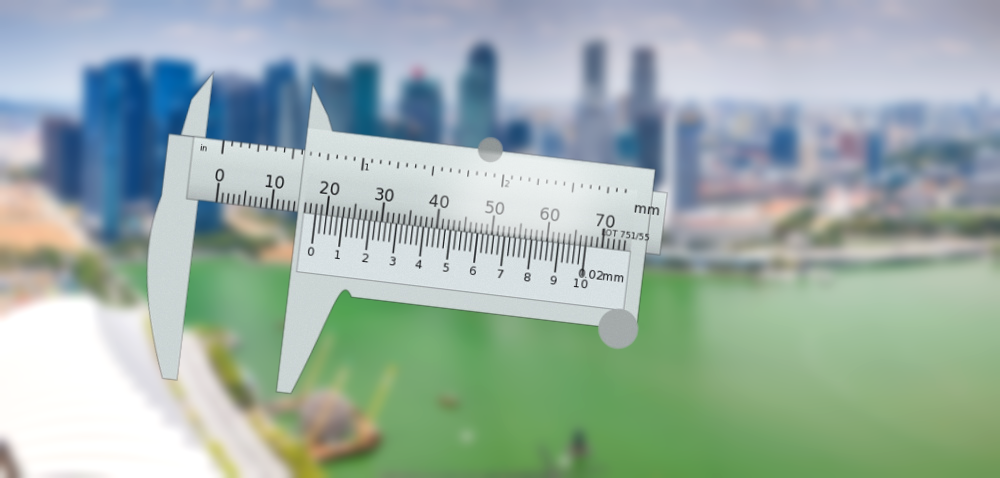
18.0 mm
